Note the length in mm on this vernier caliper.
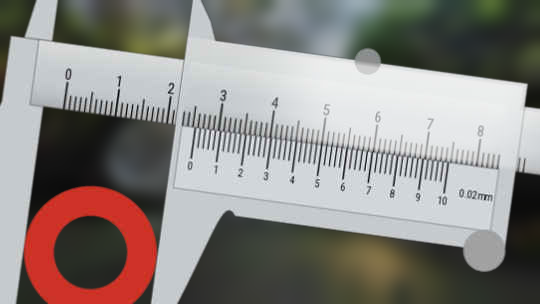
25.5 mm
